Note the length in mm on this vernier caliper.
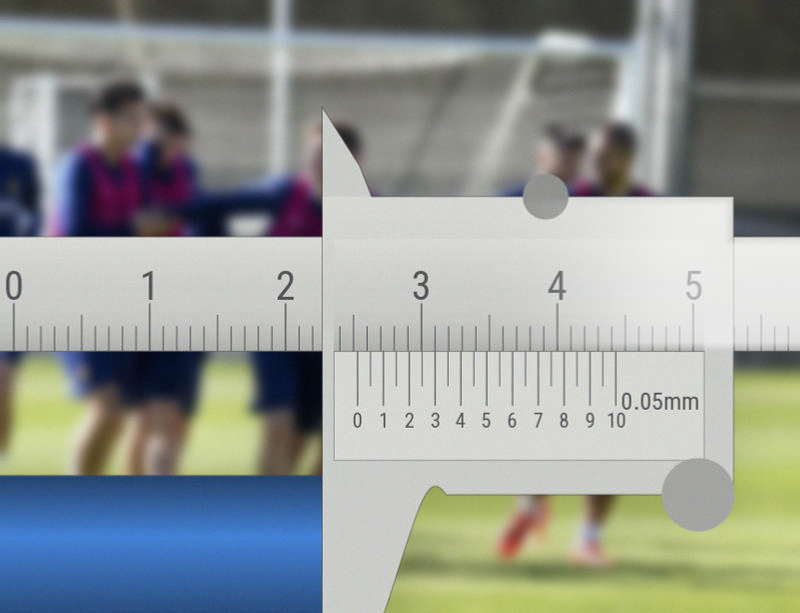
25.3 mm
